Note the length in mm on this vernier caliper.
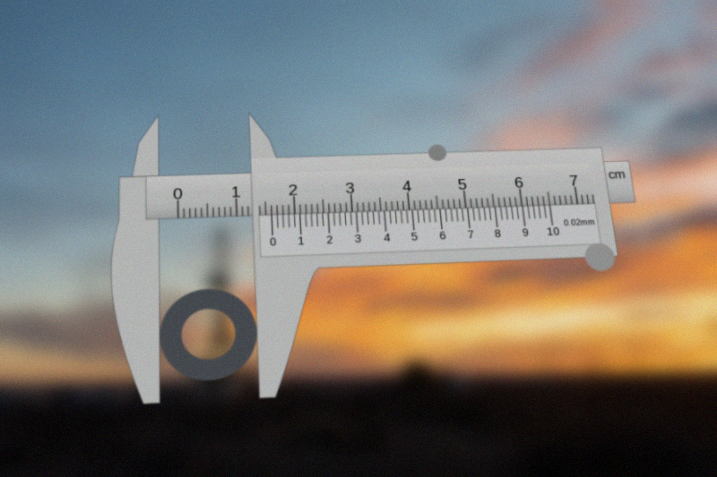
16.0 mm
